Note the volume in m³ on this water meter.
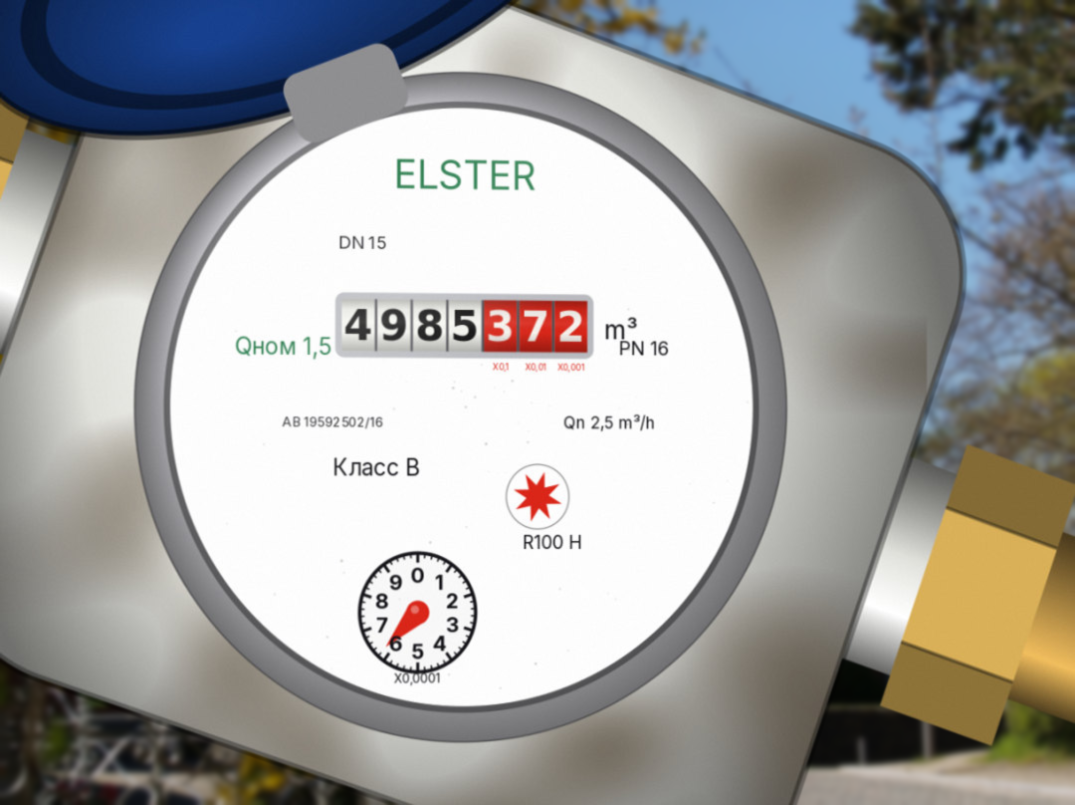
4985.3726 m³
